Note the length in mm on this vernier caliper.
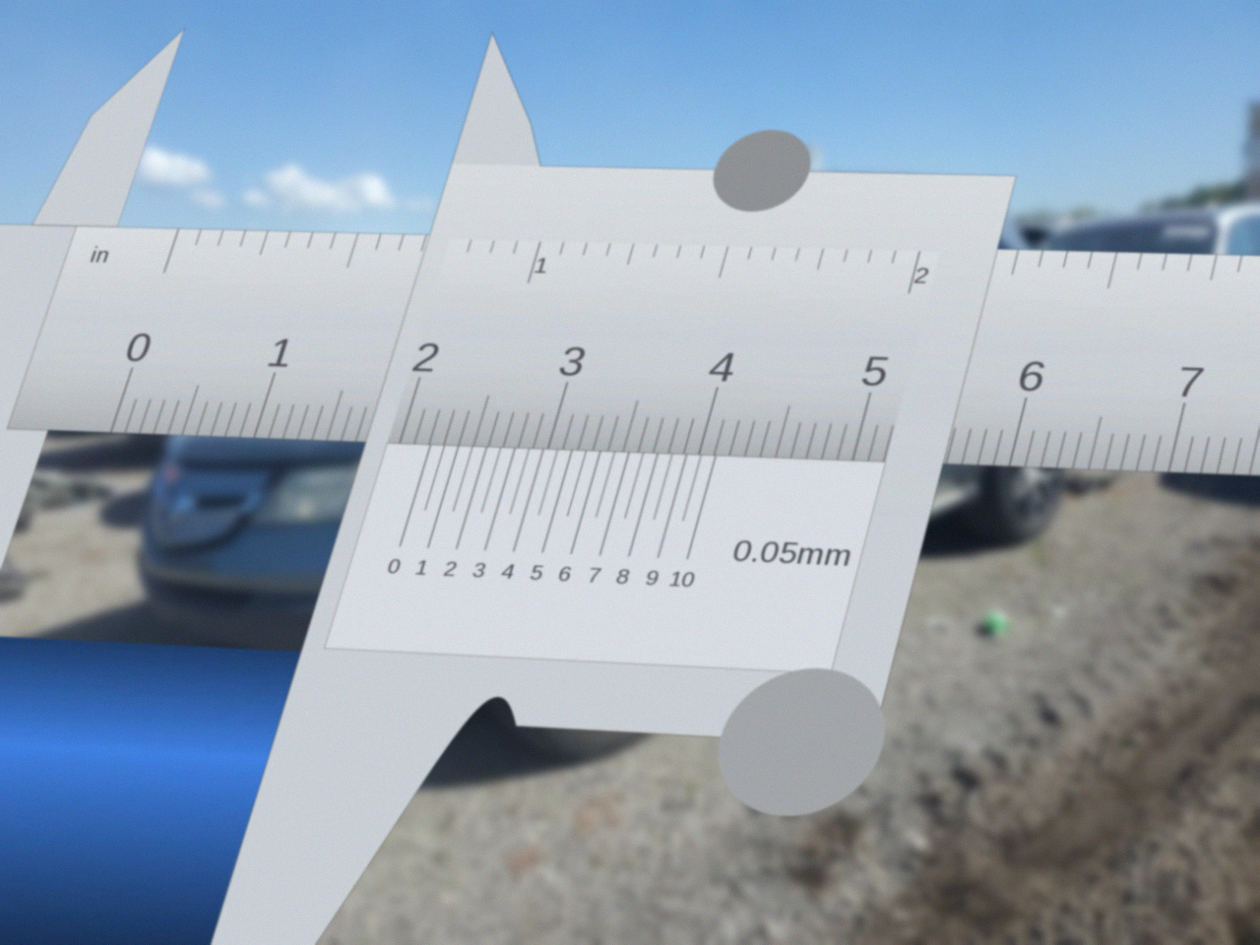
22.1 mm
